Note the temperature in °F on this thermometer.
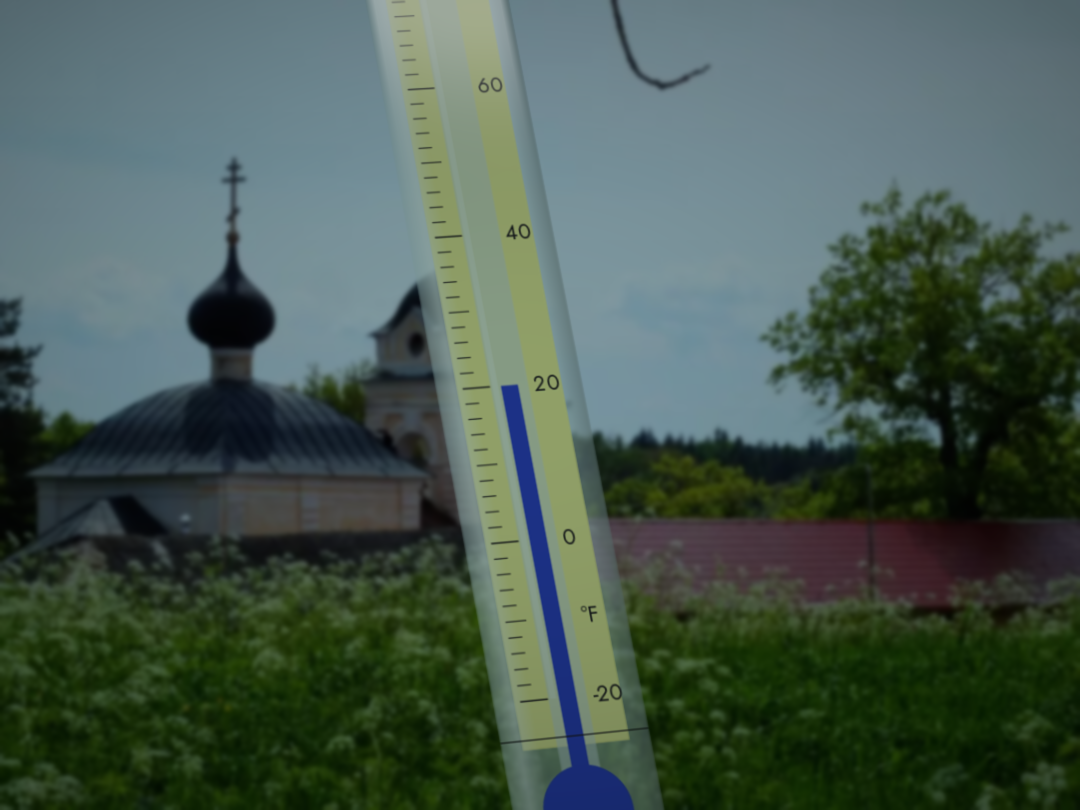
20 °F
